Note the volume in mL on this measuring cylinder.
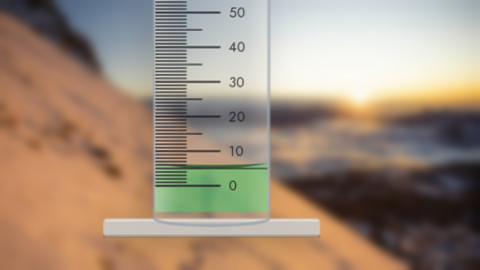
5 mL
